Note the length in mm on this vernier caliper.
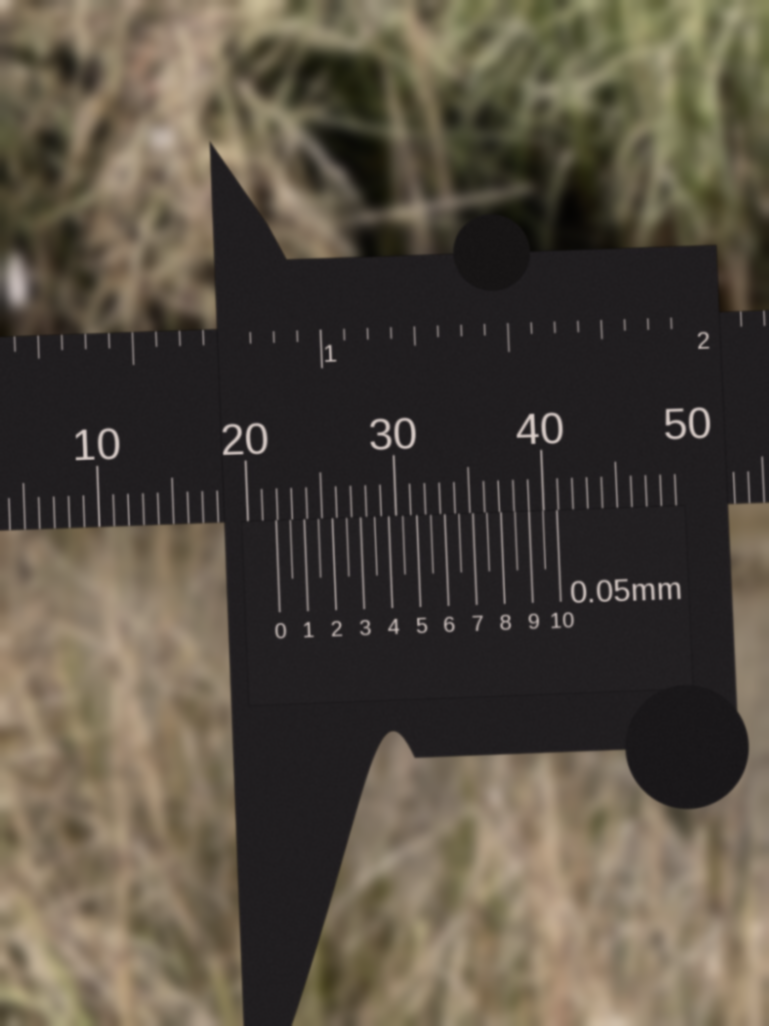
21.9 mm
